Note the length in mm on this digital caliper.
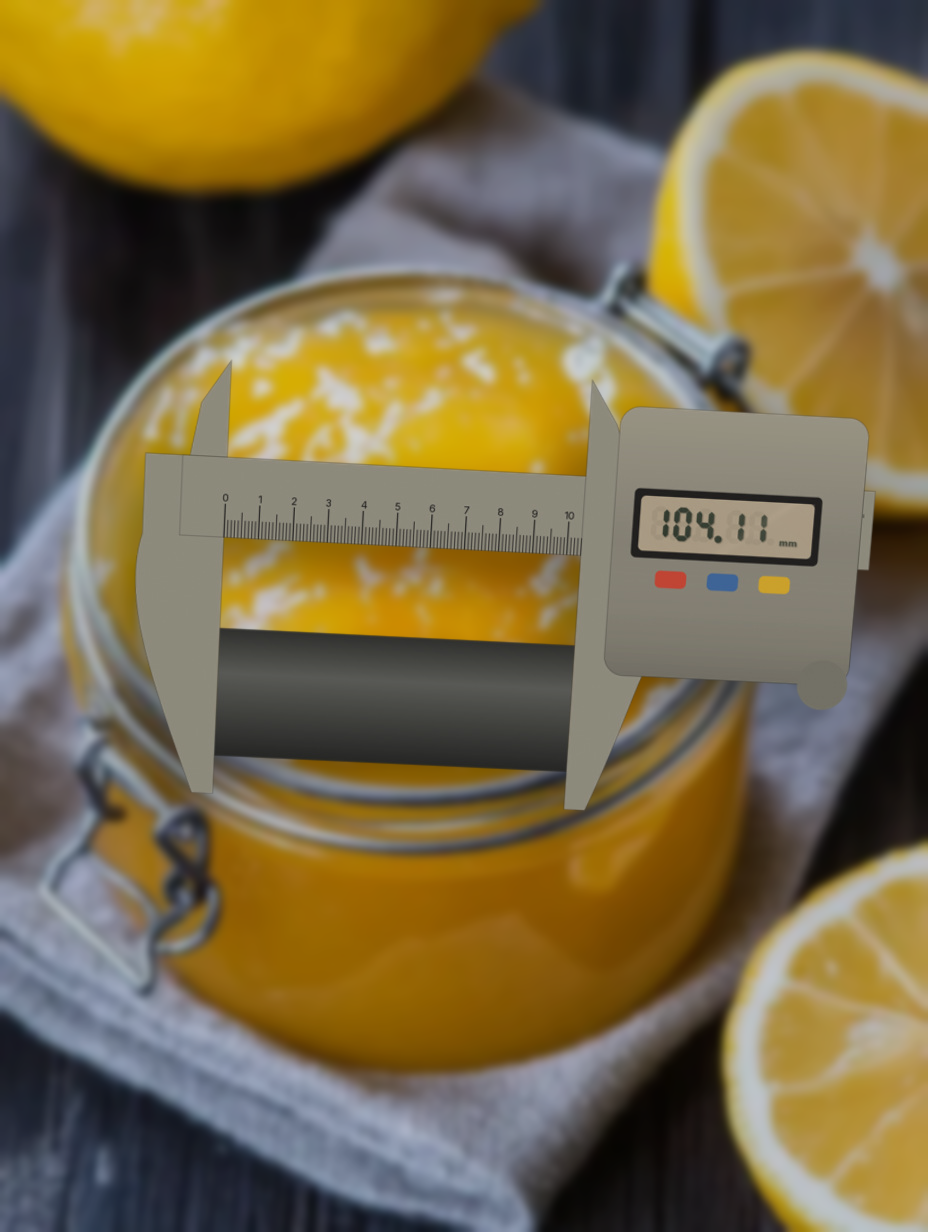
104.11 mm
